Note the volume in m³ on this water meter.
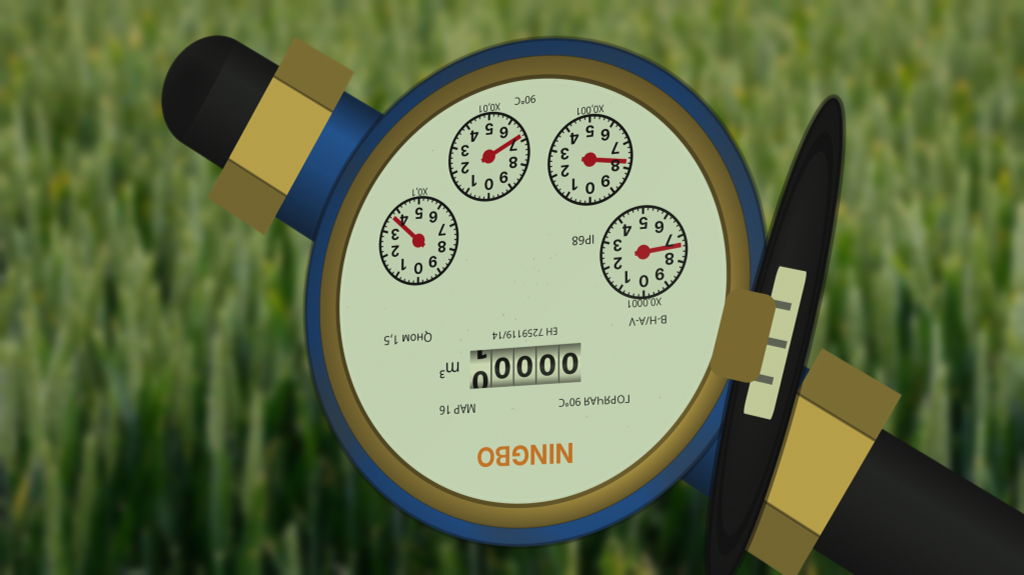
0.3677 m³
